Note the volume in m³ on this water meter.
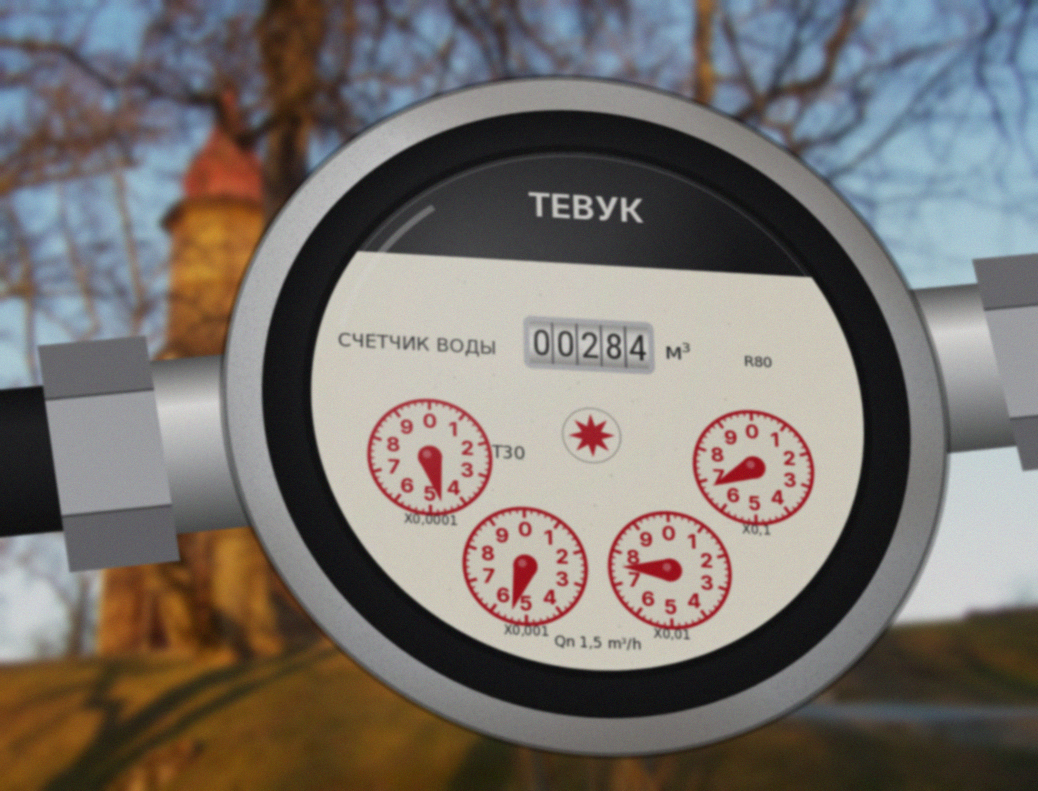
284.6754 m³
